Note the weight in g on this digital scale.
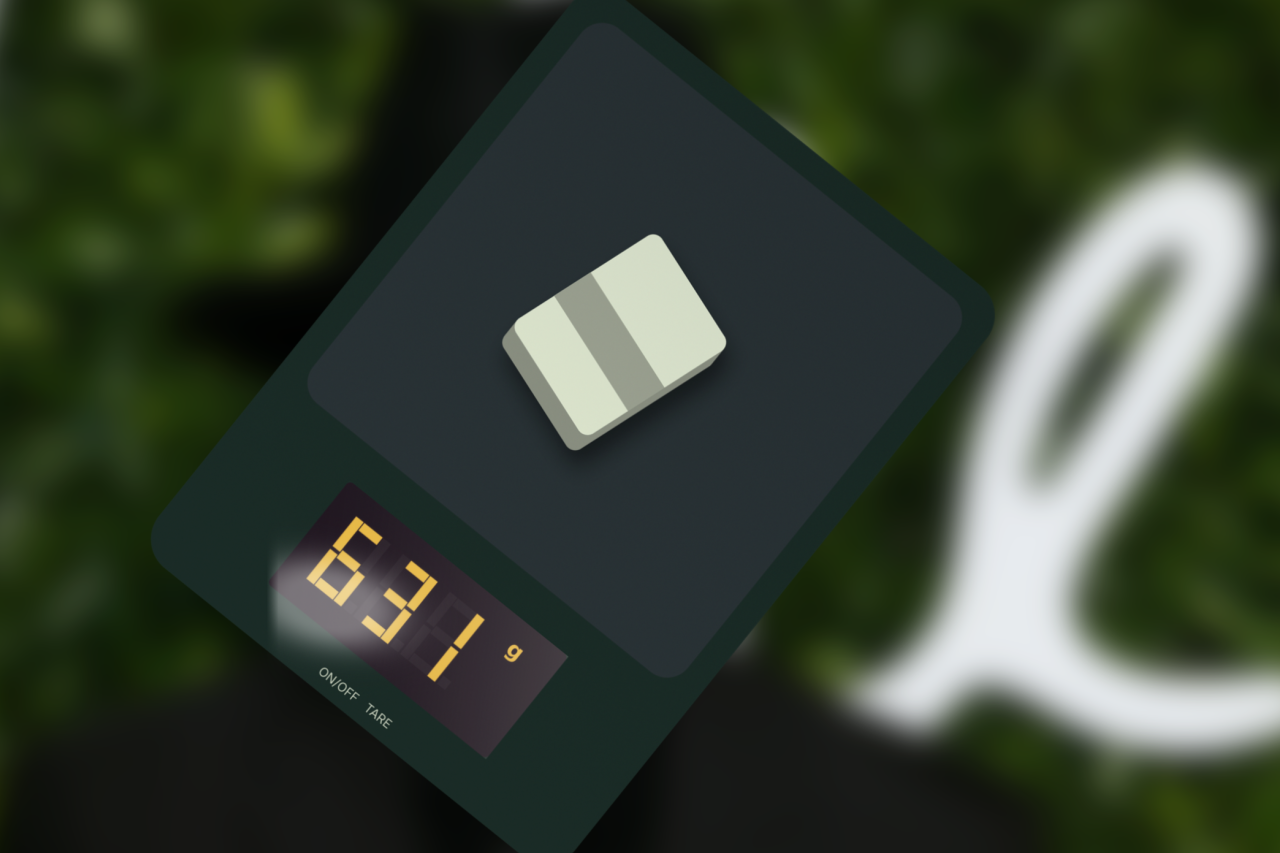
631 g
